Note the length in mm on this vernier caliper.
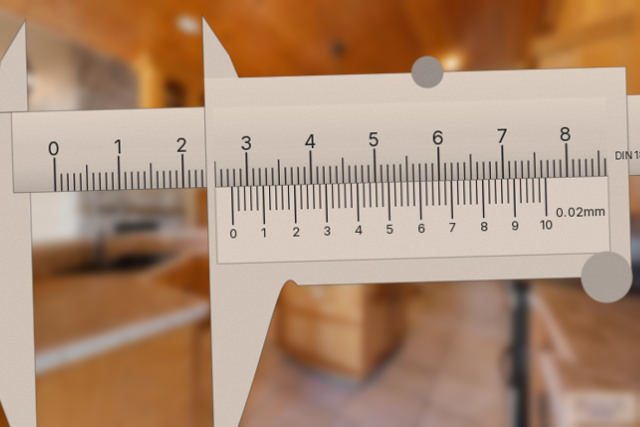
27.6 mm
